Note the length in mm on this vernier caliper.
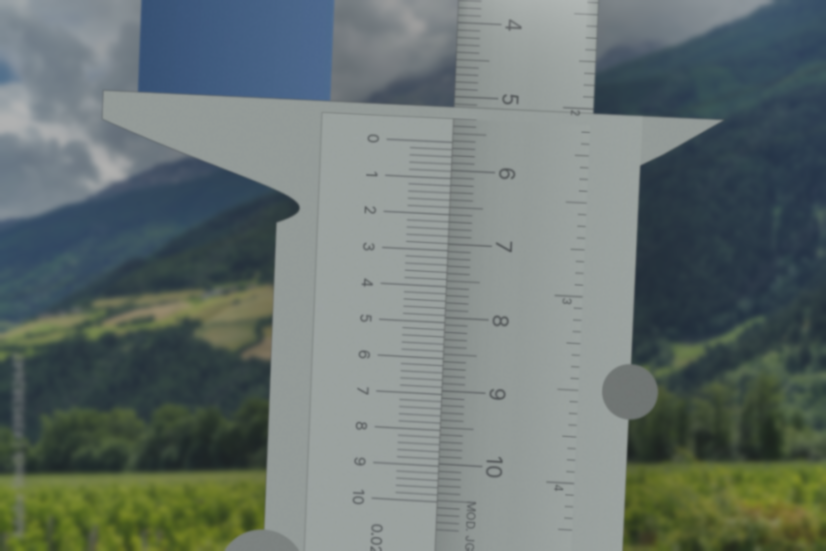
56.2 mm
